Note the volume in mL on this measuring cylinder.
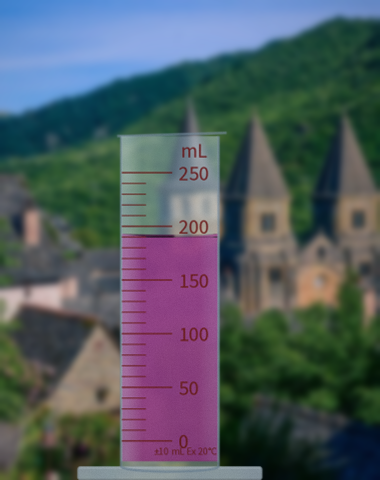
190 mL
